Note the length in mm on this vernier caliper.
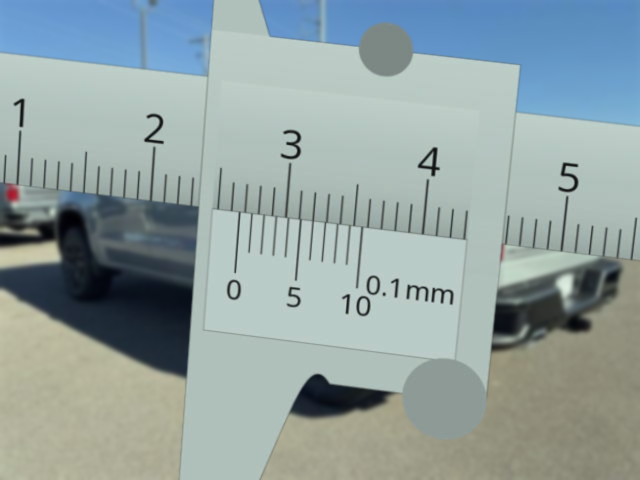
26.6 mm
